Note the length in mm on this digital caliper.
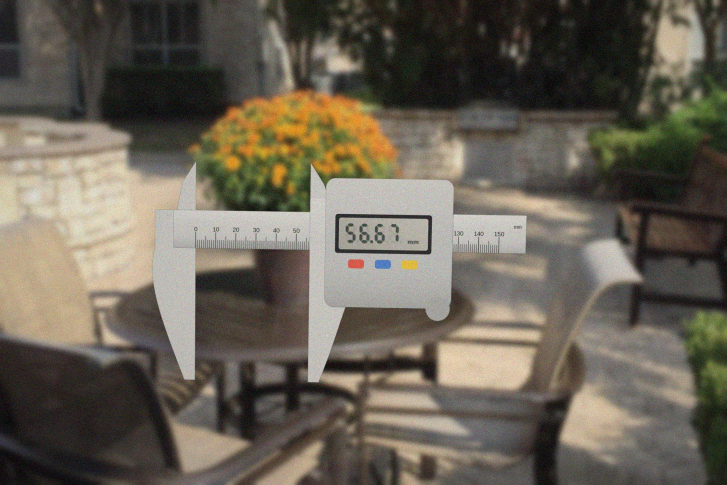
56.67 mm
